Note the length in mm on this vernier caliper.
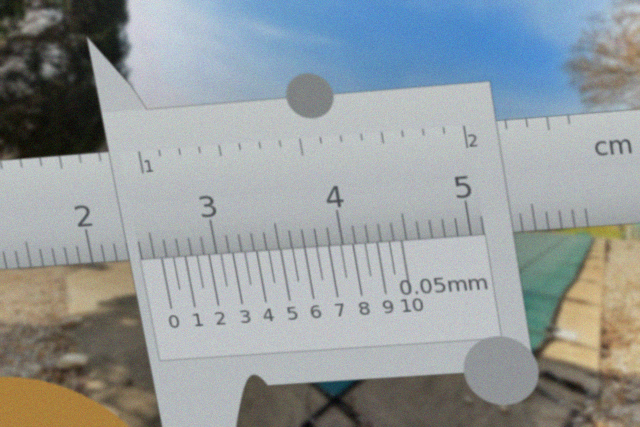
25.6 mm
